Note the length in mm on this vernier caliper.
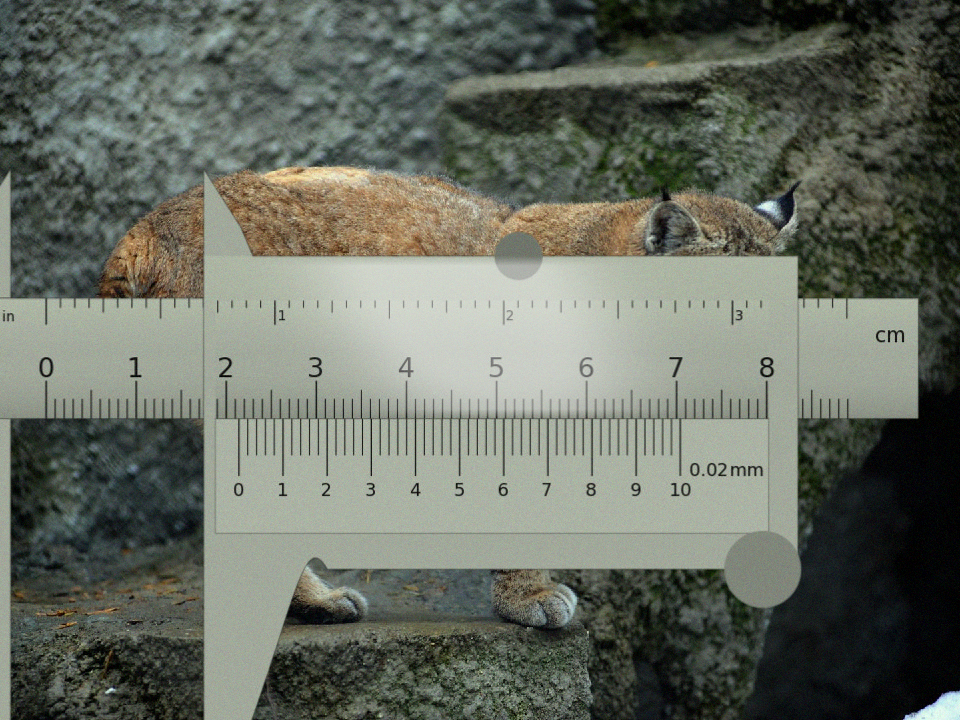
21.4 mm
